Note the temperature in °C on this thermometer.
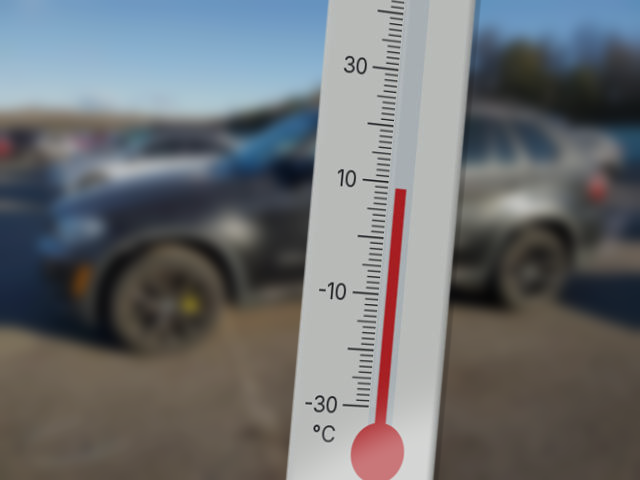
9 °C
